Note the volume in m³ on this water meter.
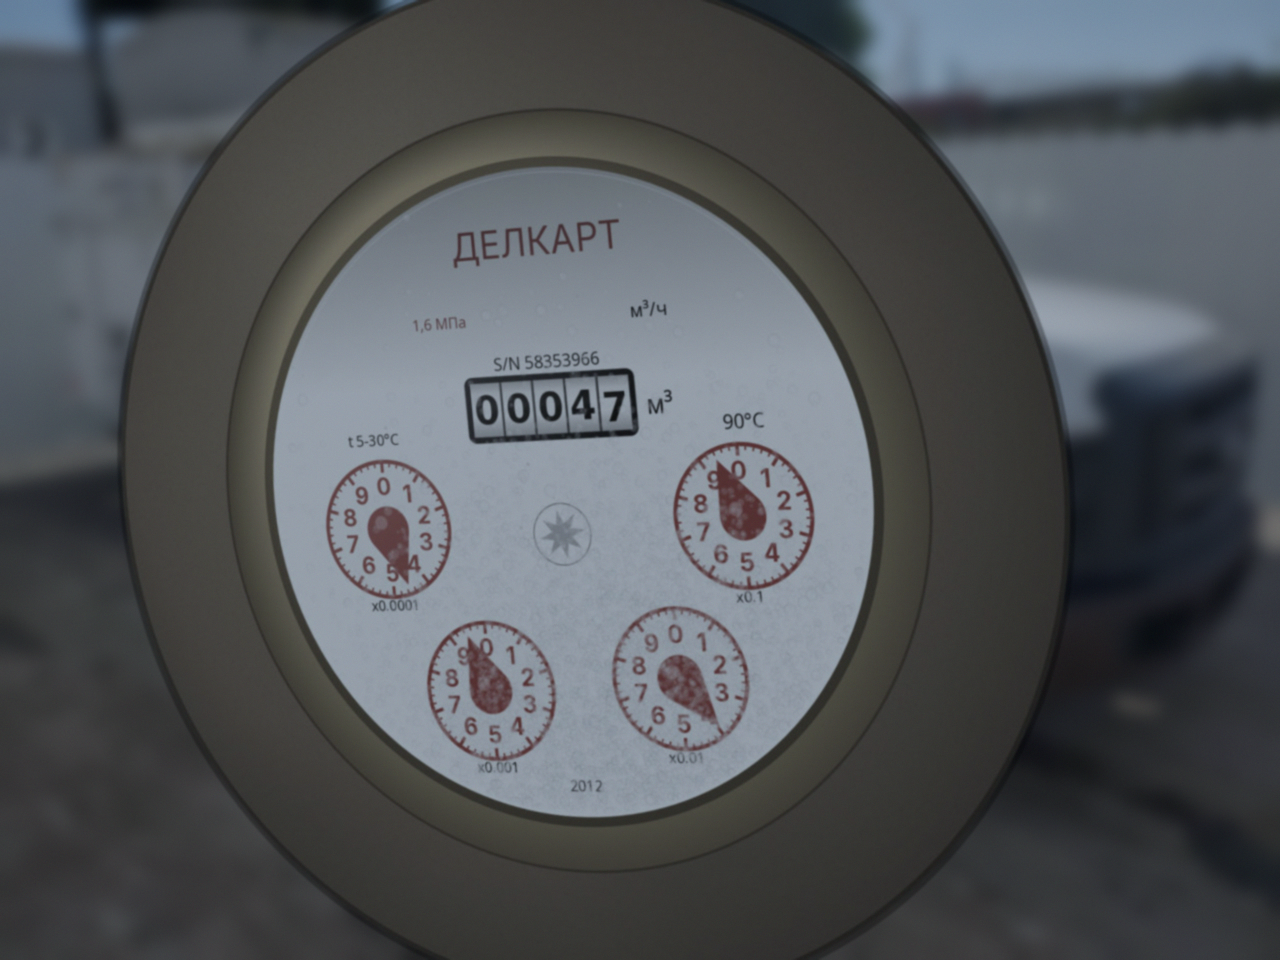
46.9394 m³
